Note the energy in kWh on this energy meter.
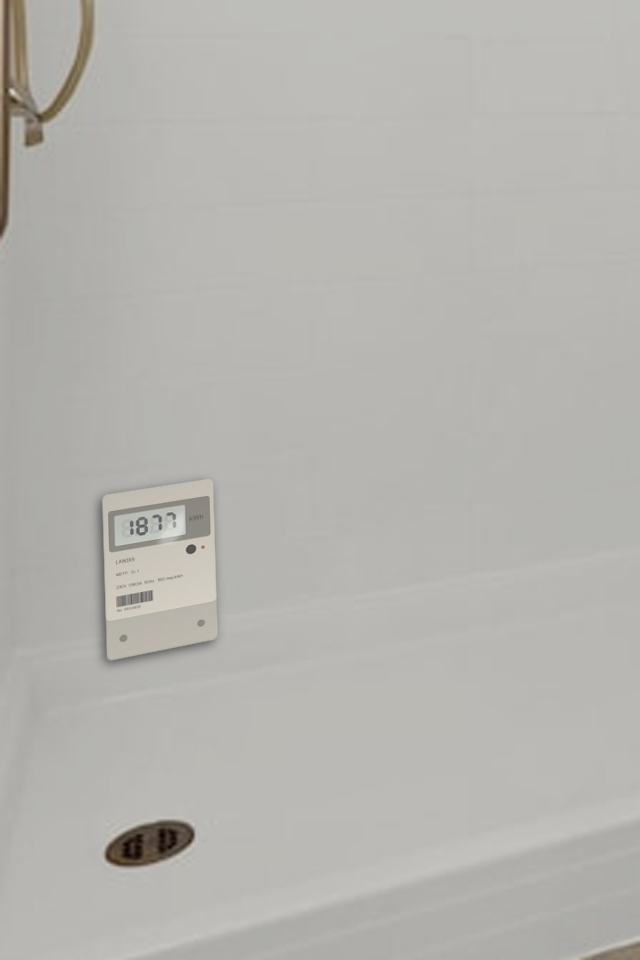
1877 kWh
